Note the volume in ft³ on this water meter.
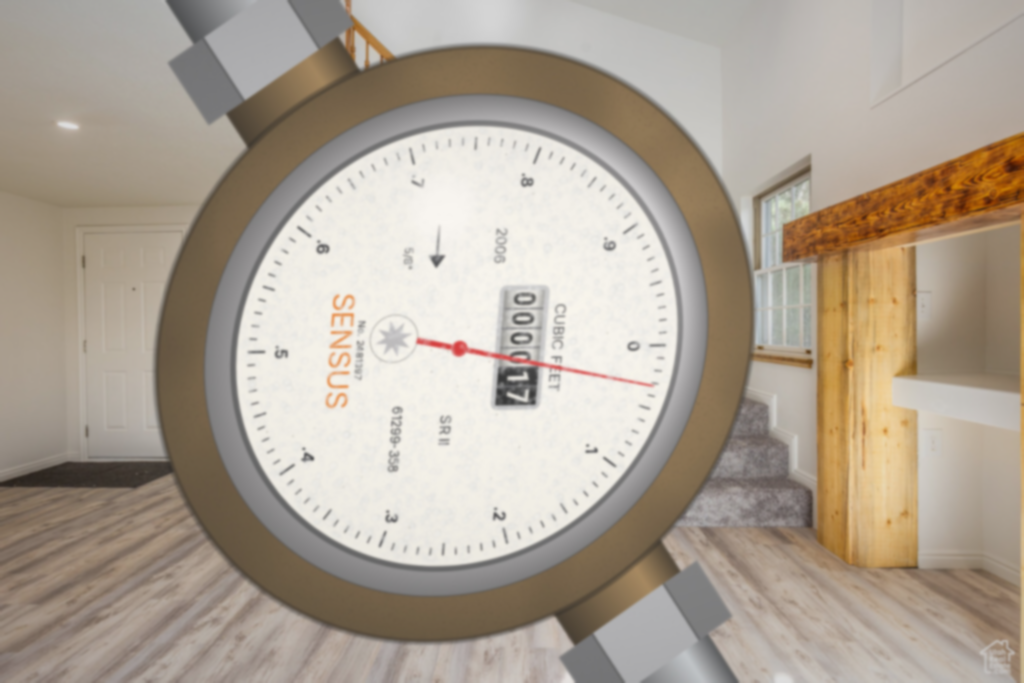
17.03 ft³
